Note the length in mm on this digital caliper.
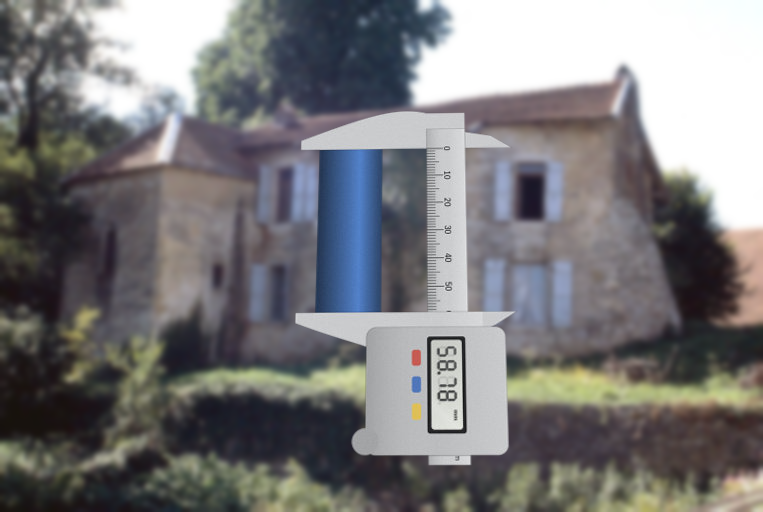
58.78 mm
